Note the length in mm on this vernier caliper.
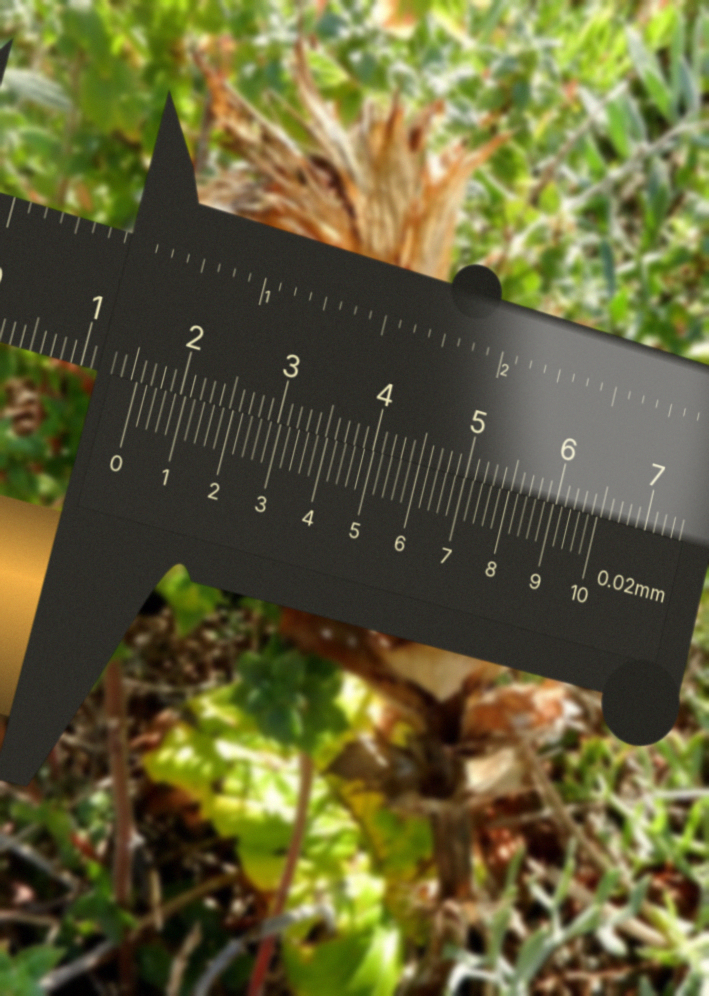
15.6 mm
